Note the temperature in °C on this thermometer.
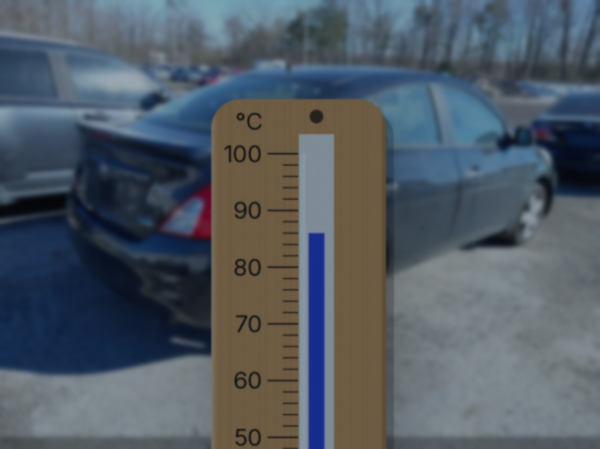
86 °C
